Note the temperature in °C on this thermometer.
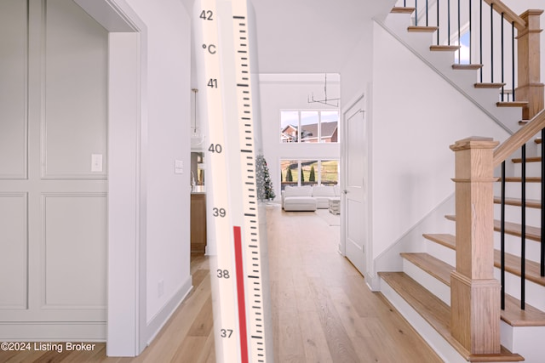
38.8 °C
